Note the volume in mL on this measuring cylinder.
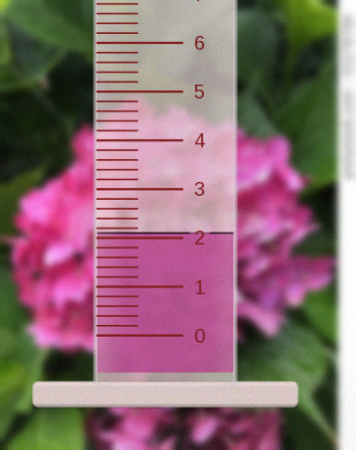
2.1 mL
